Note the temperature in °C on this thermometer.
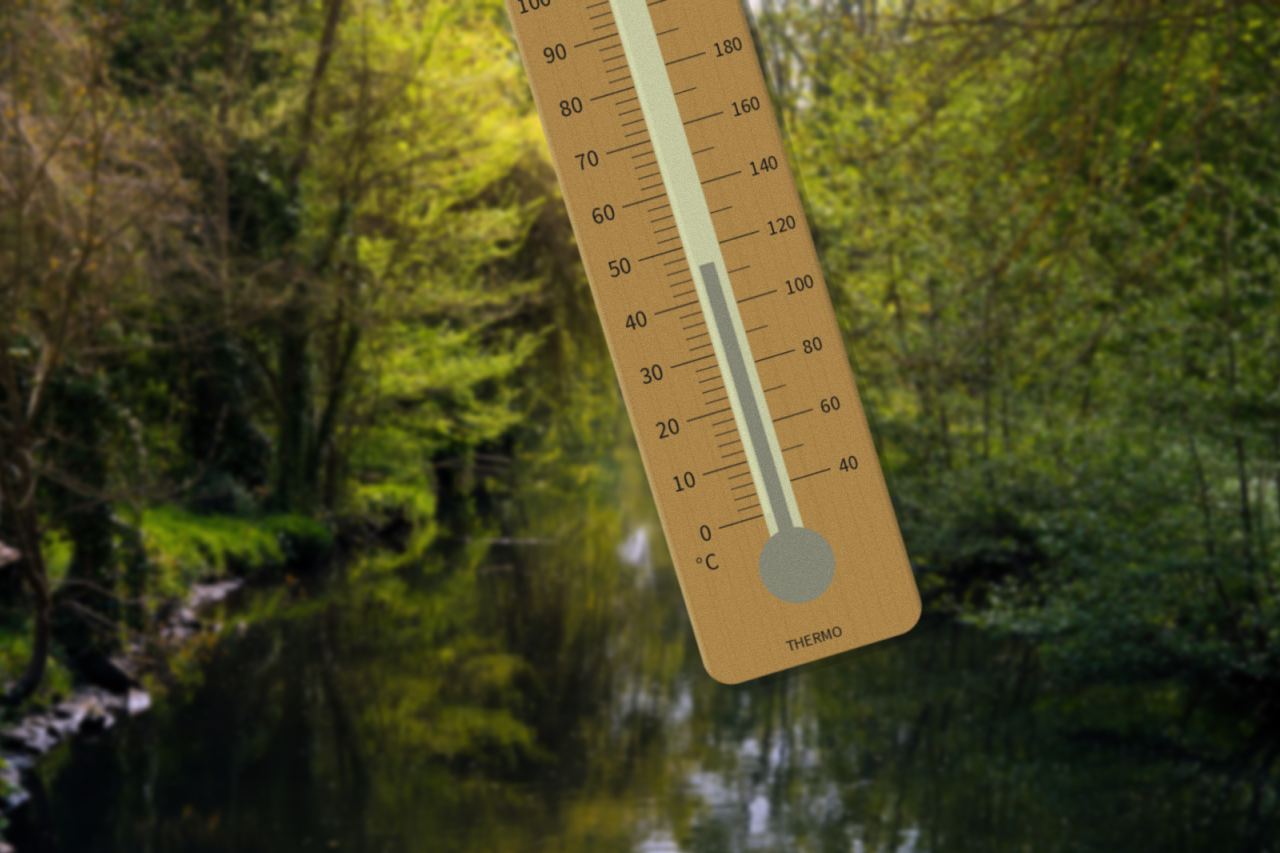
46 °C
